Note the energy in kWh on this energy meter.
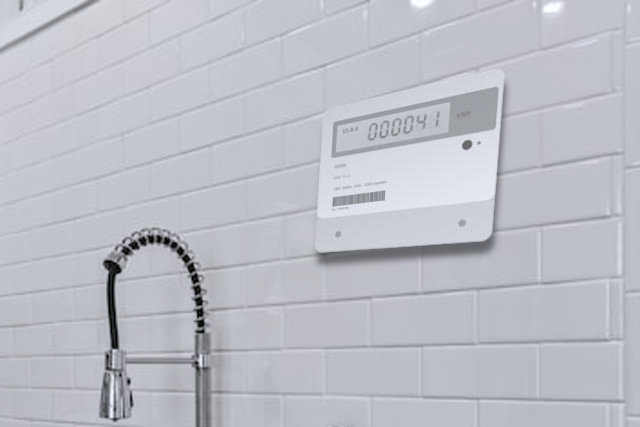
41 kWh
